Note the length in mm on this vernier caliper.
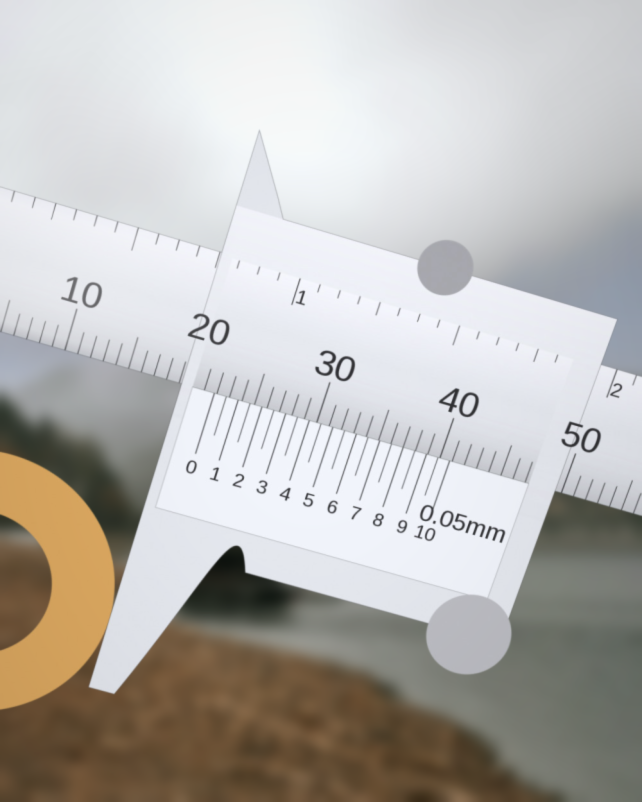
21.8 mm
